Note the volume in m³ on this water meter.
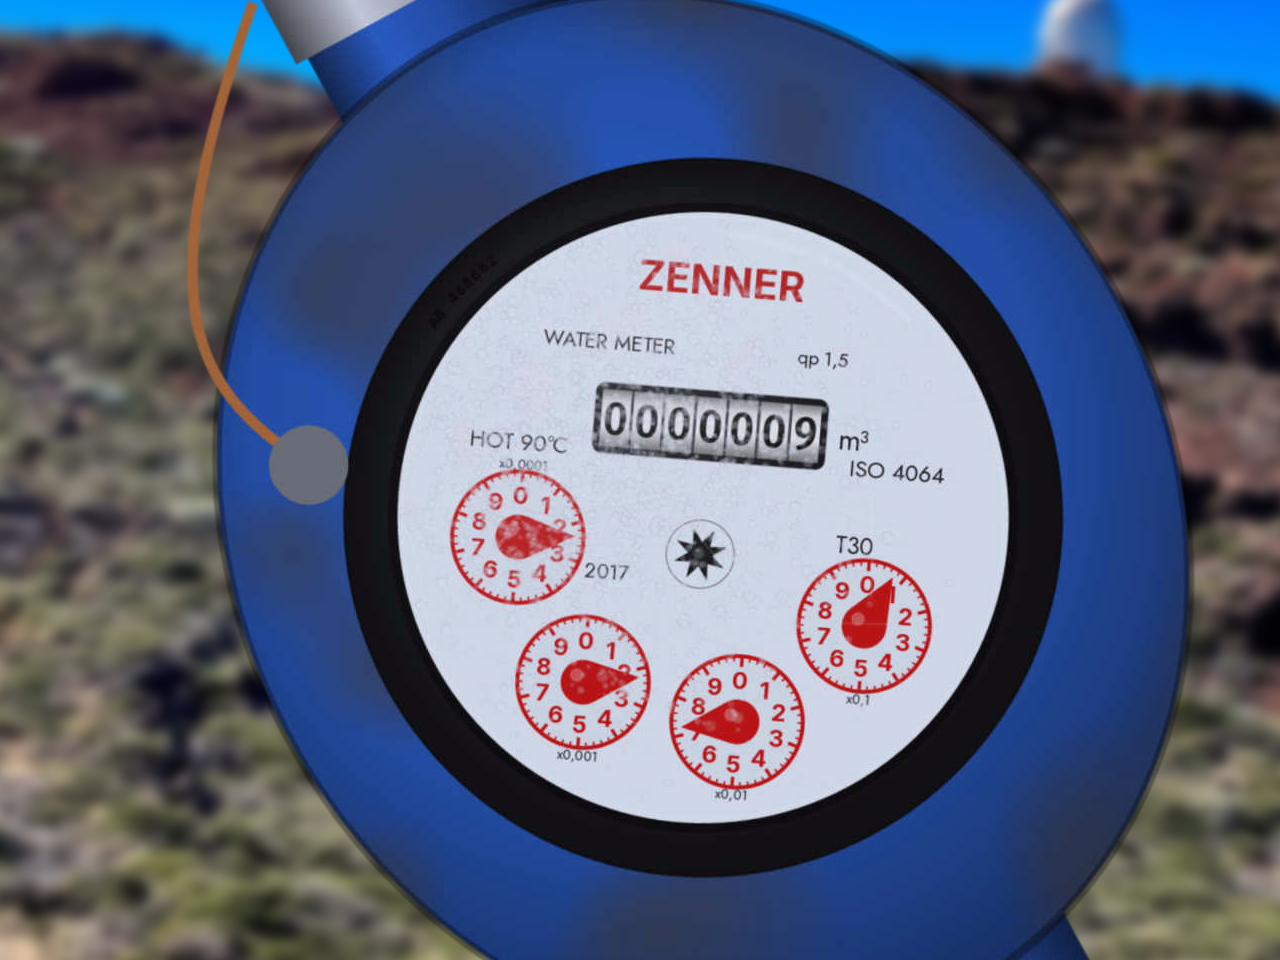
9.0722 m³
